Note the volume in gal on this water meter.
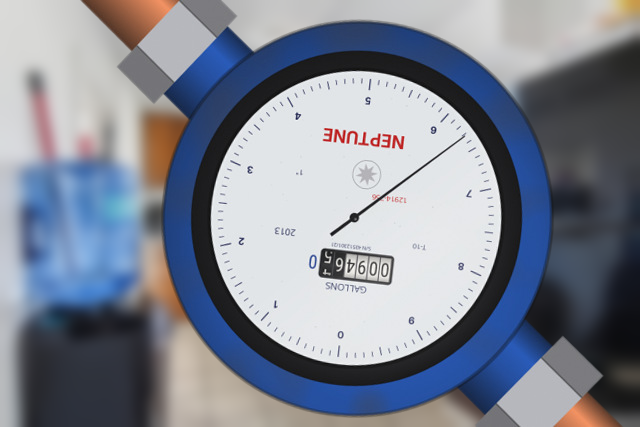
94646.3 gal
